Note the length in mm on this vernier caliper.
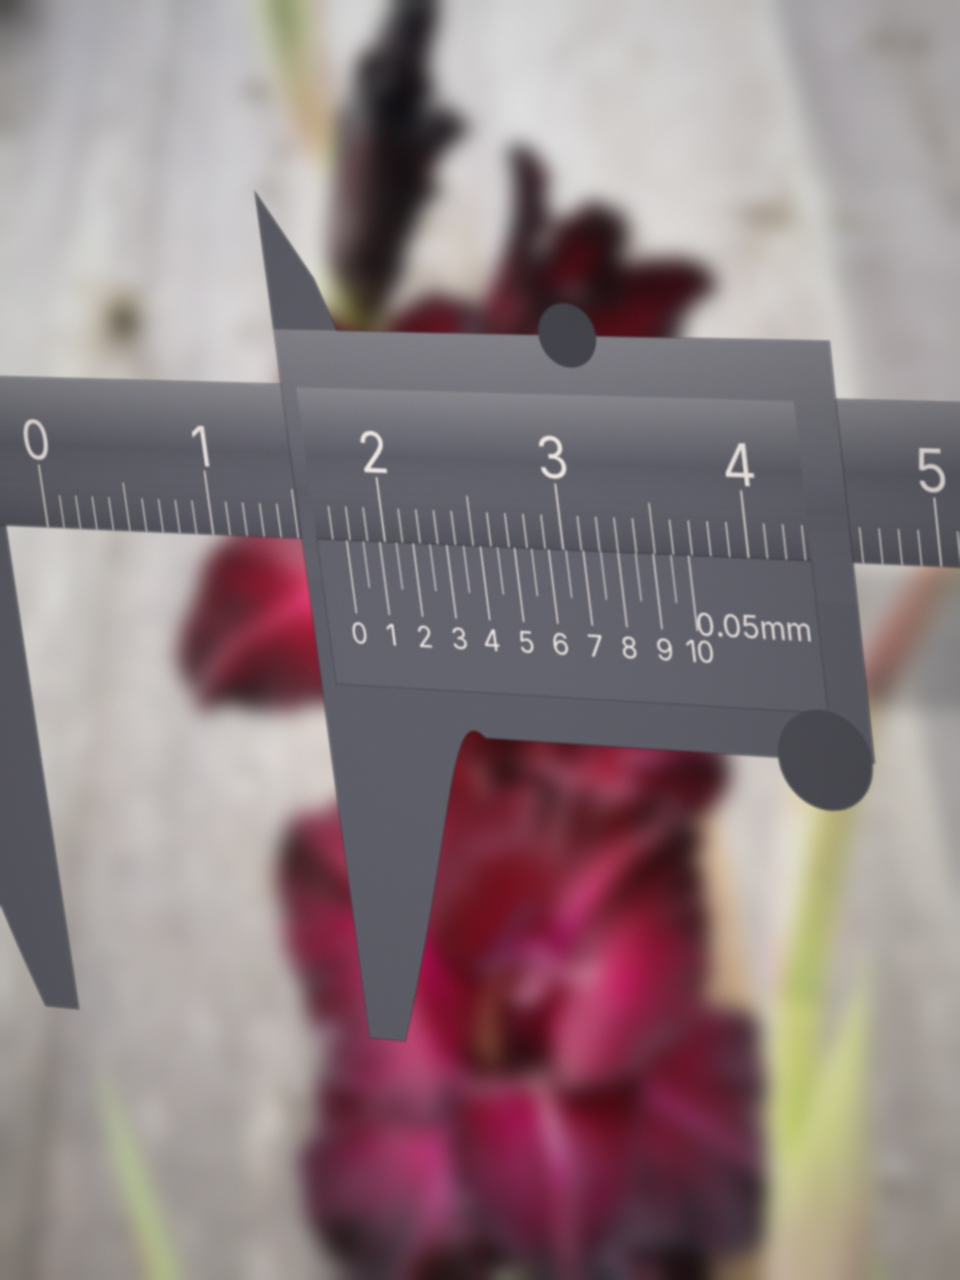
17.8 mm
